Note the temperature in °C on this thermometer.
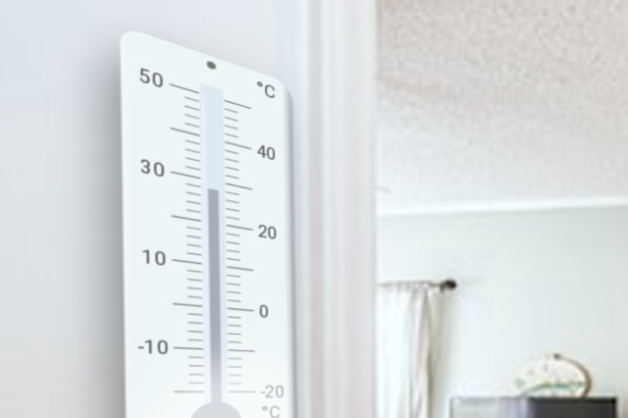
28 °C
